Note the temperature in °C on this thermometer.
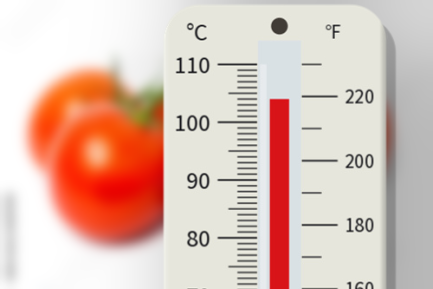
104 °C
